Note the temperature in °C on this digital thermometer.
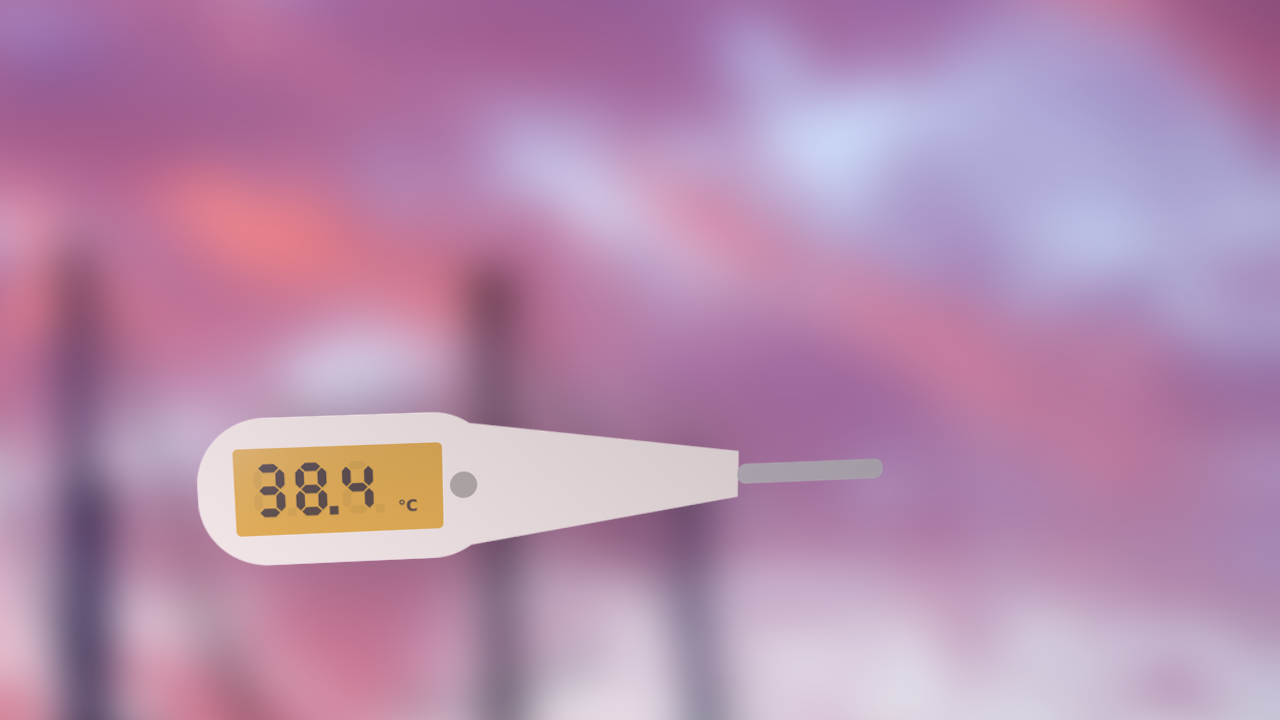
38.4 °C
